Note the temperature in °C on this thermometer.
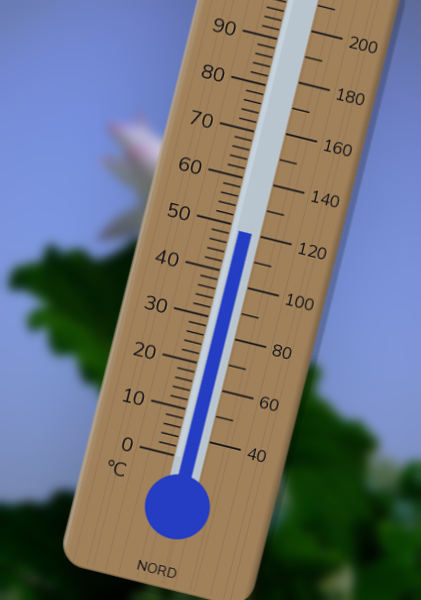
49 °C
